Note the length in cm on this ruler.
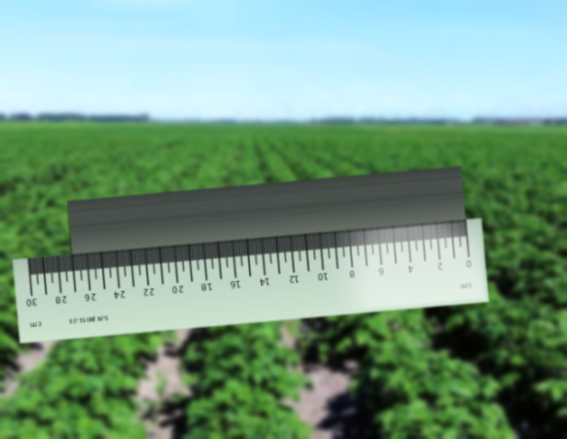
27 cm
